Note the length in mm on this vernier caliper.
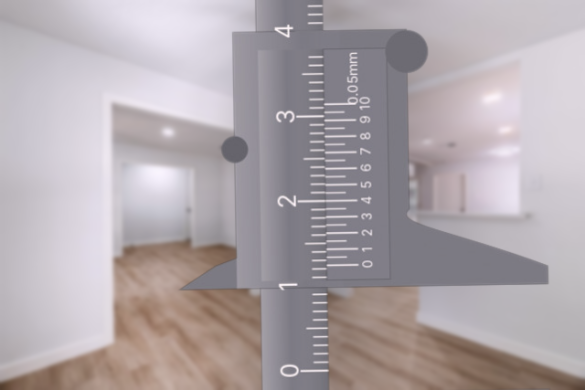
12.4 mm
